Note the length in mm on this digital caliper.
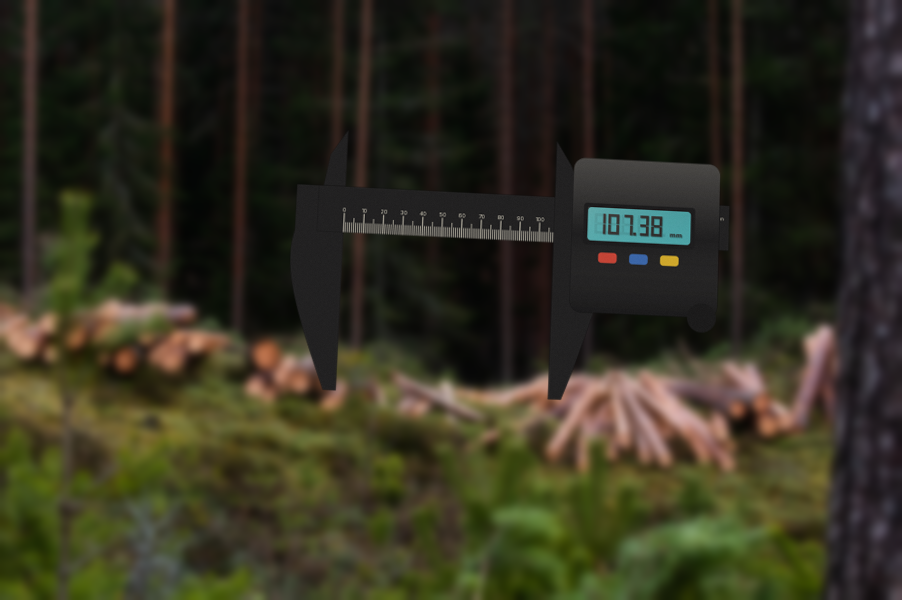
107.38 mm
